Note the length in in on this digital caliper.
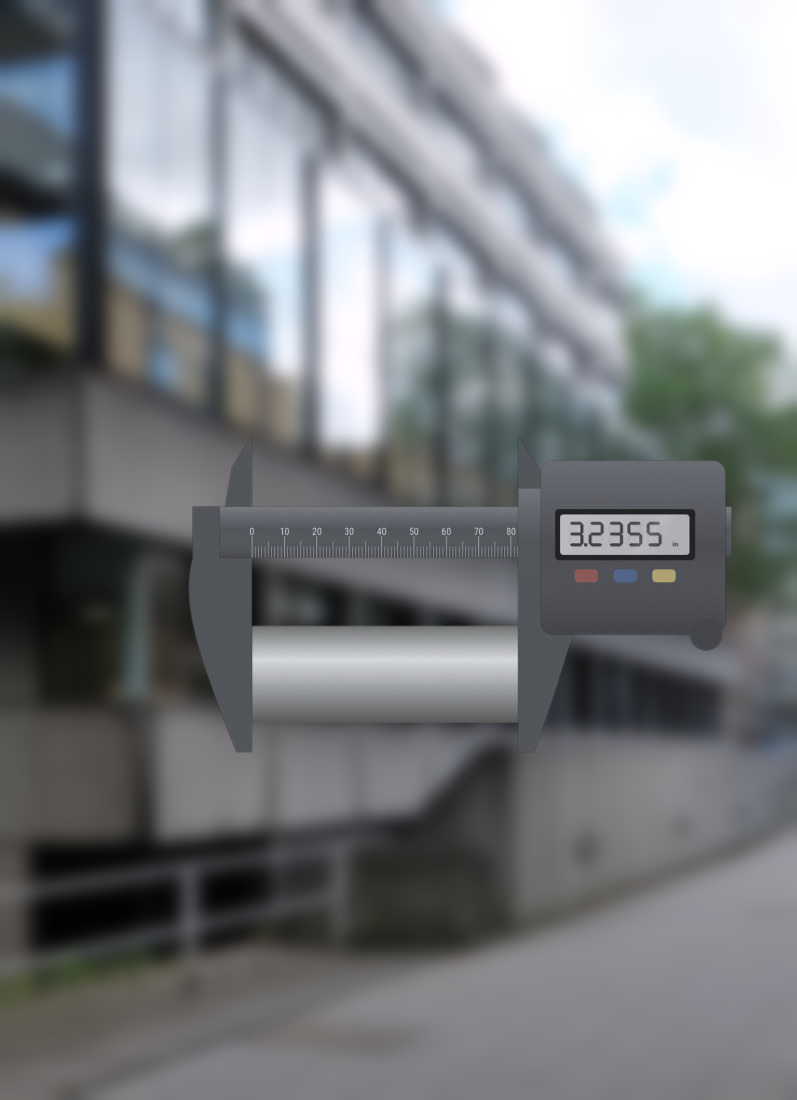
3.2355 in
